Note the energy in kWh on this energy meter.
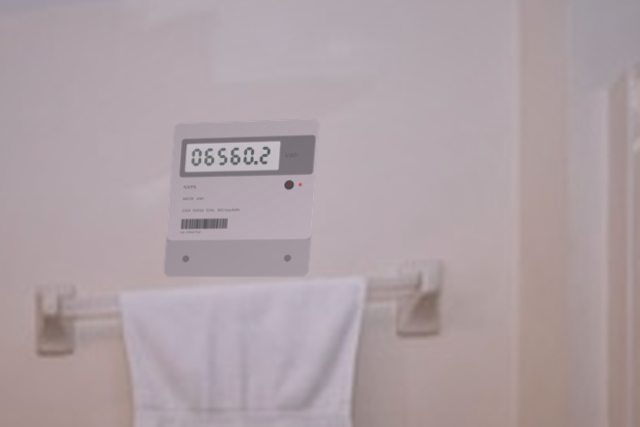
6560.2 kWh
